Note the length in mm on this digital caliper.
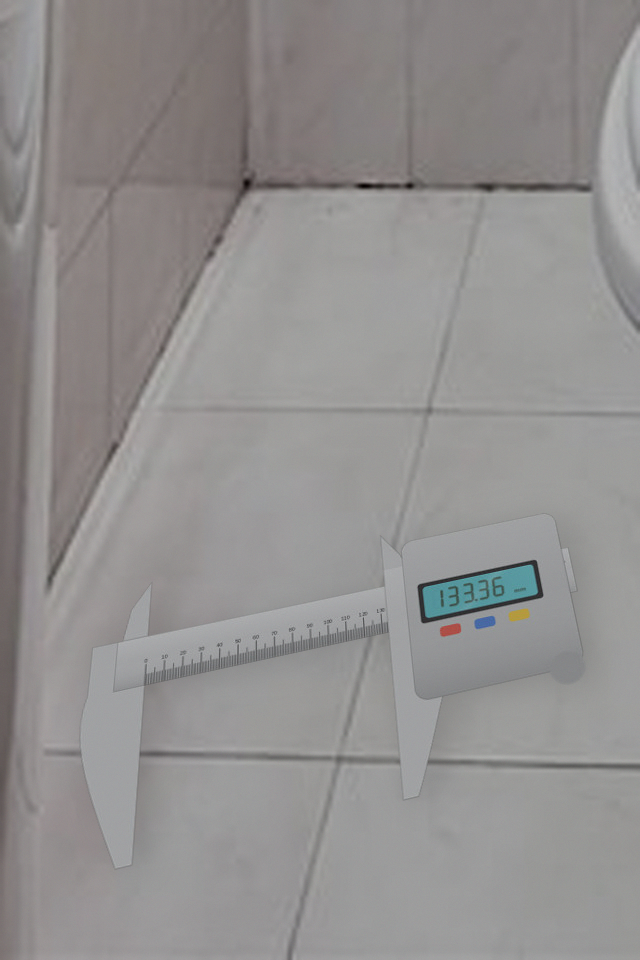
133.36 mm
